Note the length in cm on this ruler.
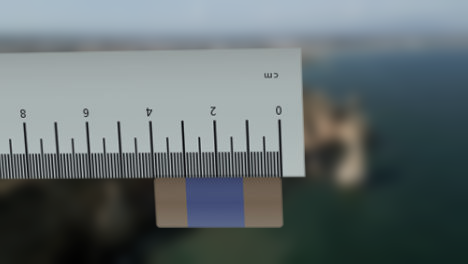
4 cm
